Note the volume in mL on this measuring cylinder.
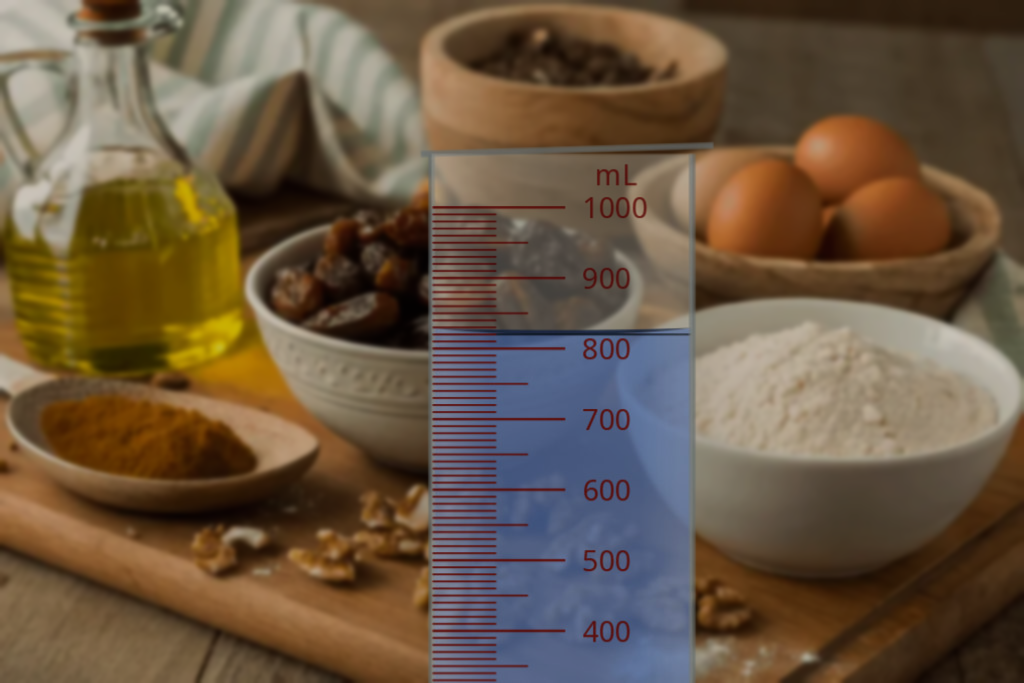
820 mL
